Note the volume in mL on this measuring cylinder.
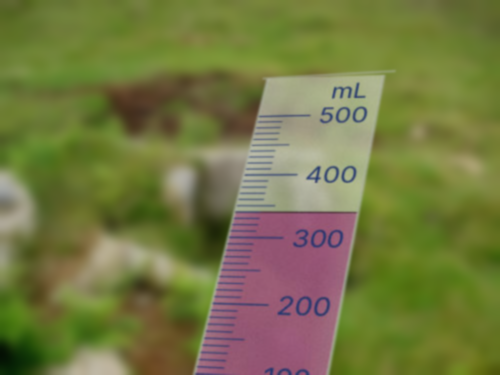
340 mL
